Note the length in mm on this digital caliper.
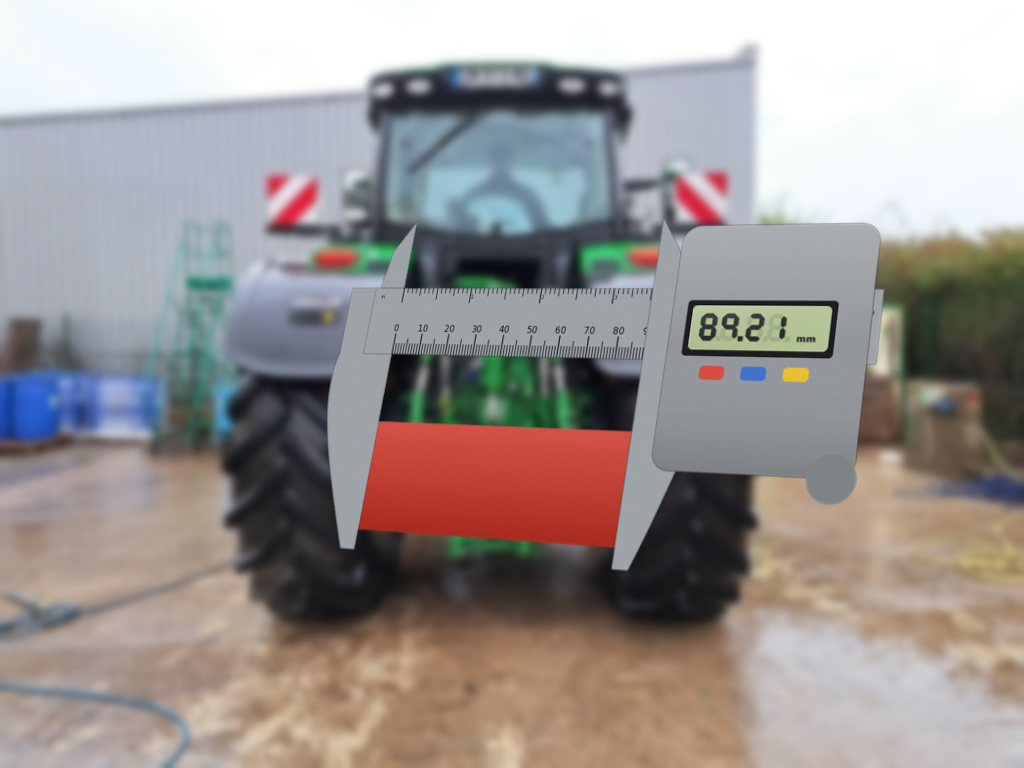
89.21 mm
